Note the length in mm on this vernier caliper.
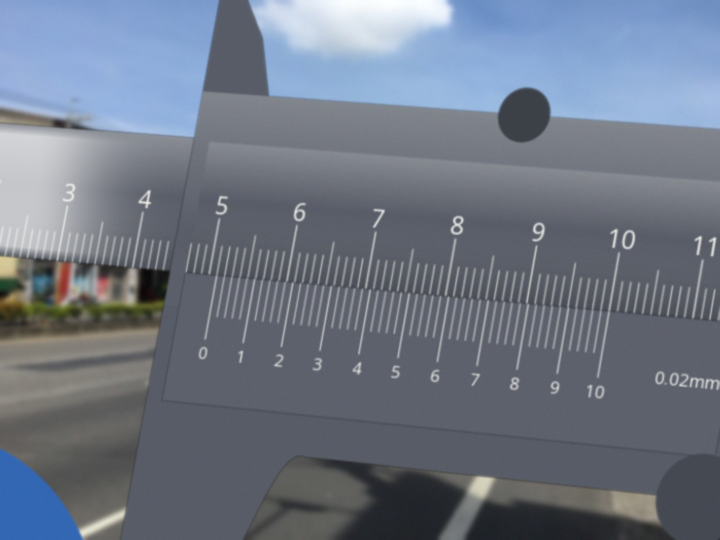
51.0 mm
